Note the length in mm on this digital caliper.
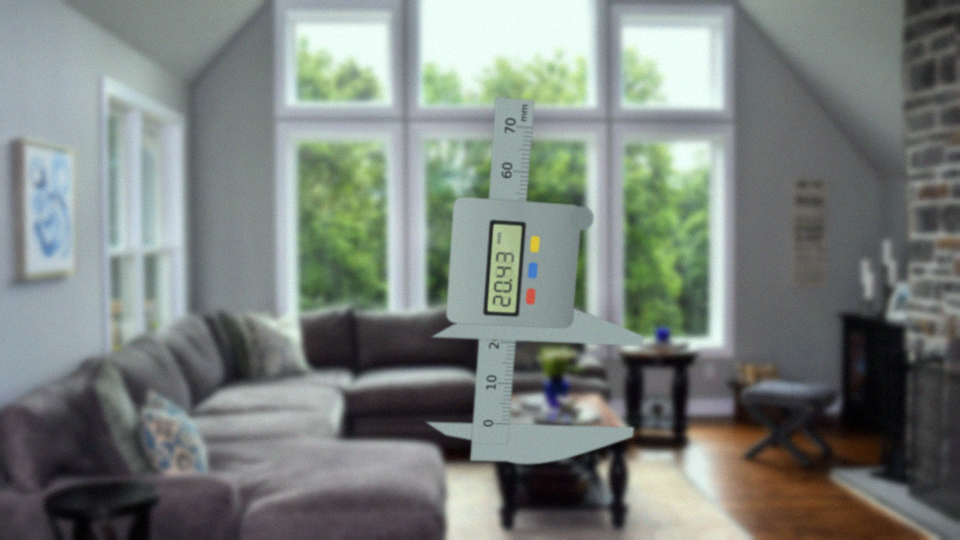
20.43 mm
